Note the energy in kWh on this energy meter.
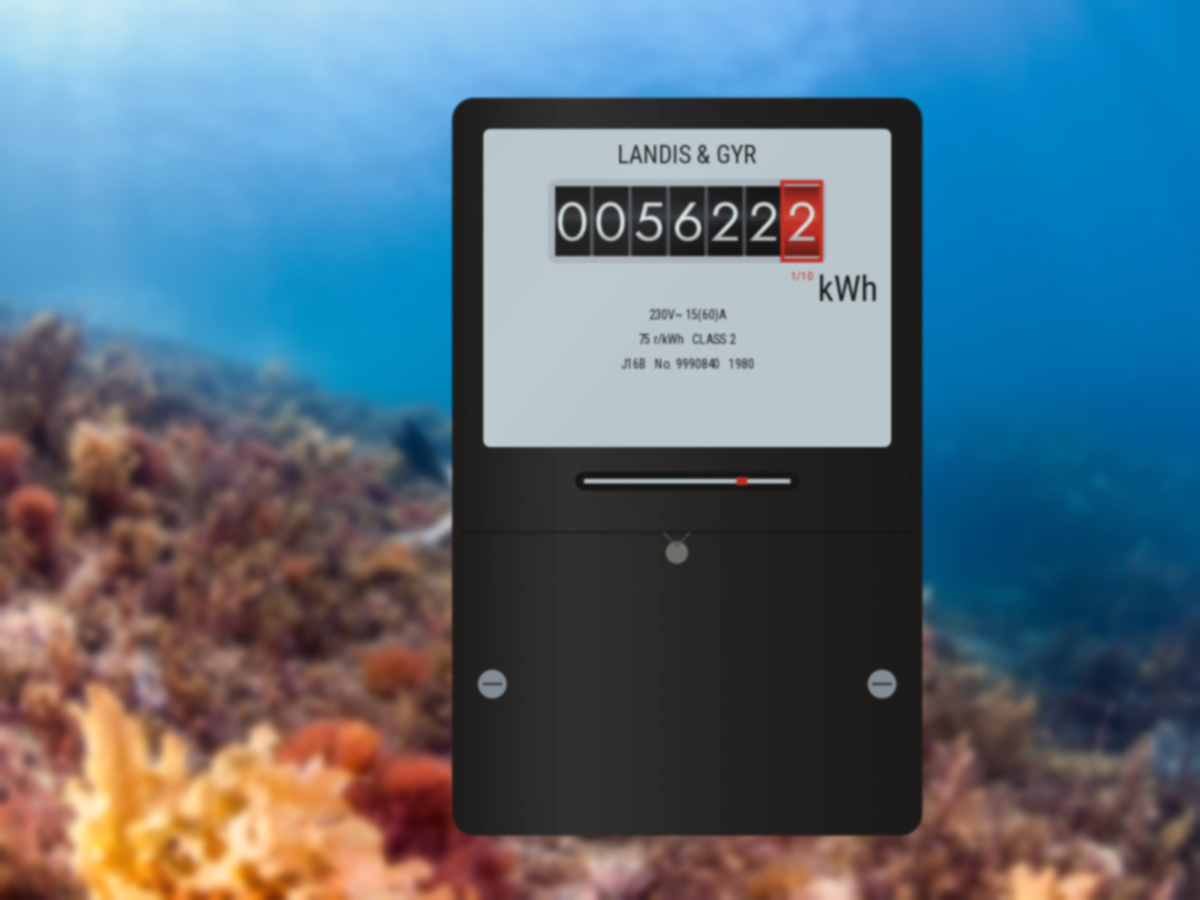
5622.2 kWh
